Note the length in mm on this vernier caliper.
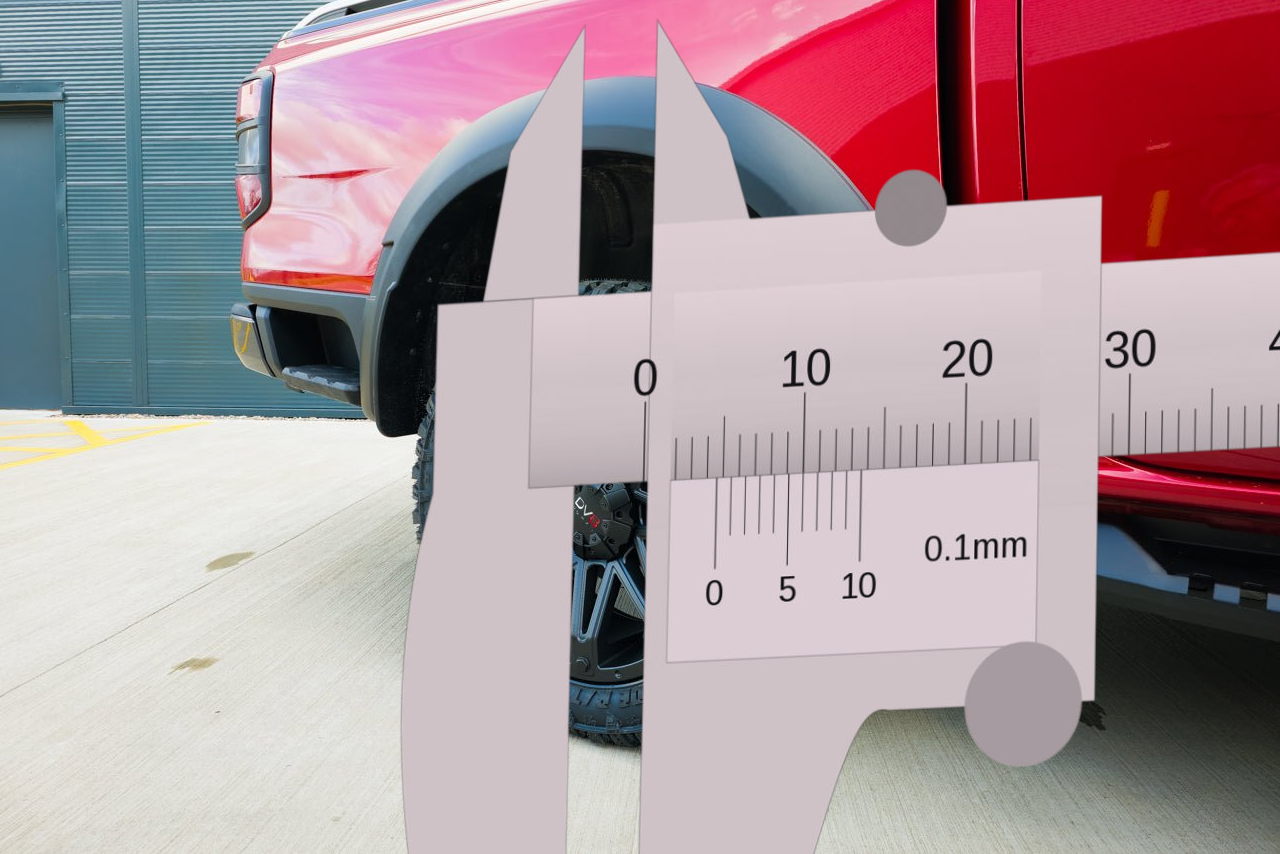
4.6 mm
